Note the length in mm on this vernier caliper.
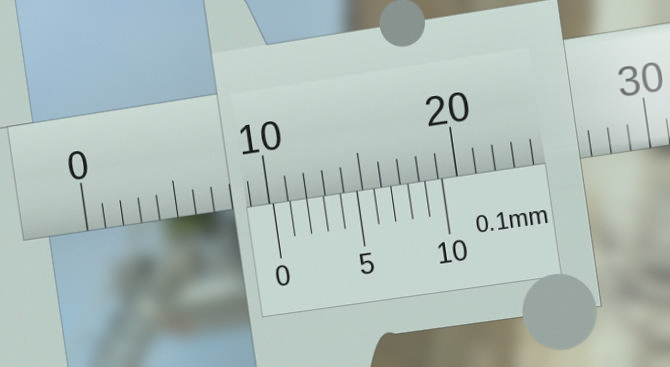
10.2 mm
